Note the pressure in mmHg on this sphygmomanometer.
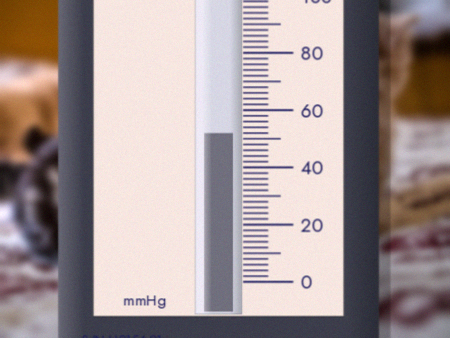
52 mmHg
